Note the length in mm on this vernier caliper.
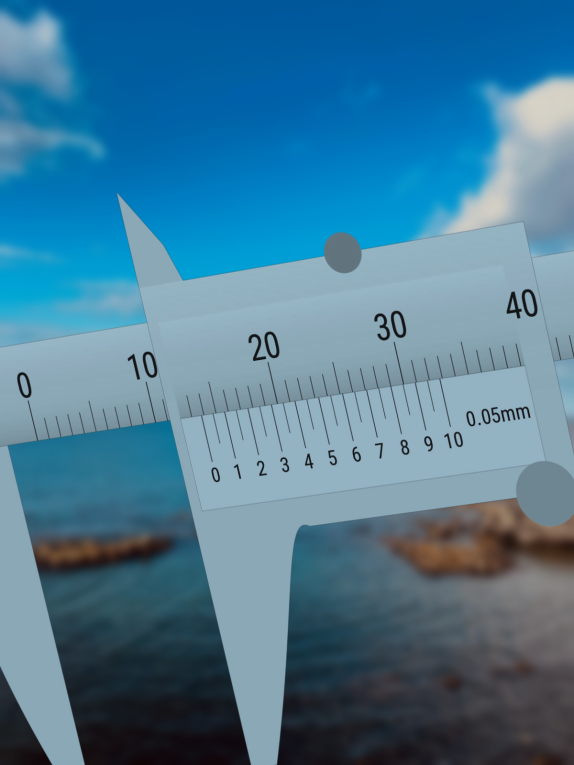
13.8 mm
